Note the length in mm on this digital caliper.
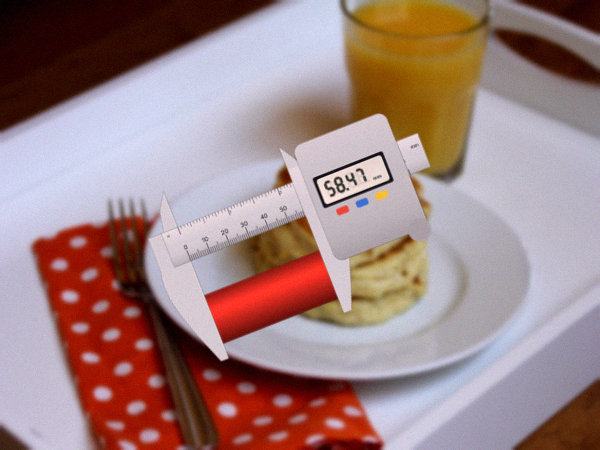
58.47 mm
